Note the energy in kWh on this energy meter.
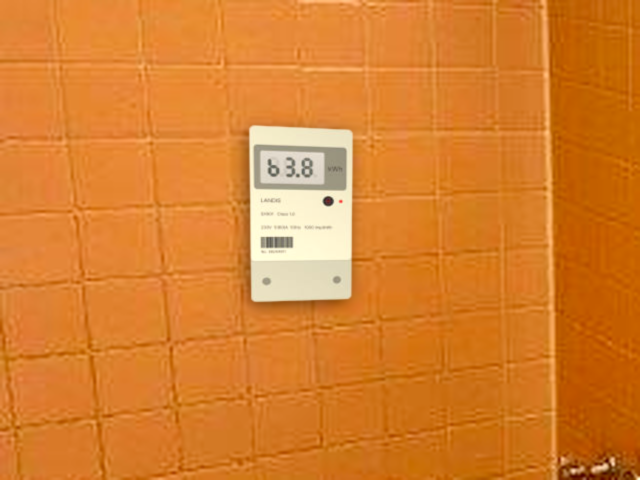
63.8 kWh
